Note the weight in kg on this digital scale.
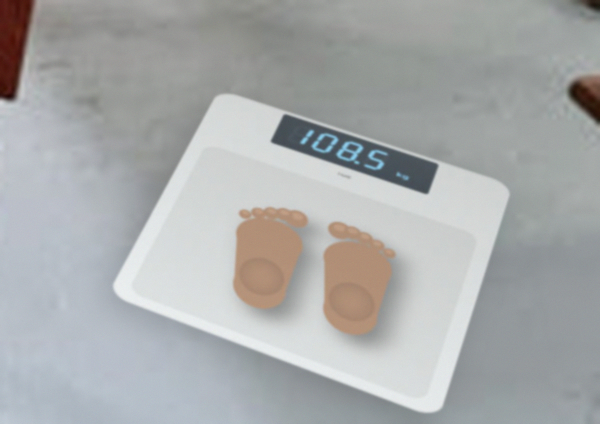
108.5 kg
